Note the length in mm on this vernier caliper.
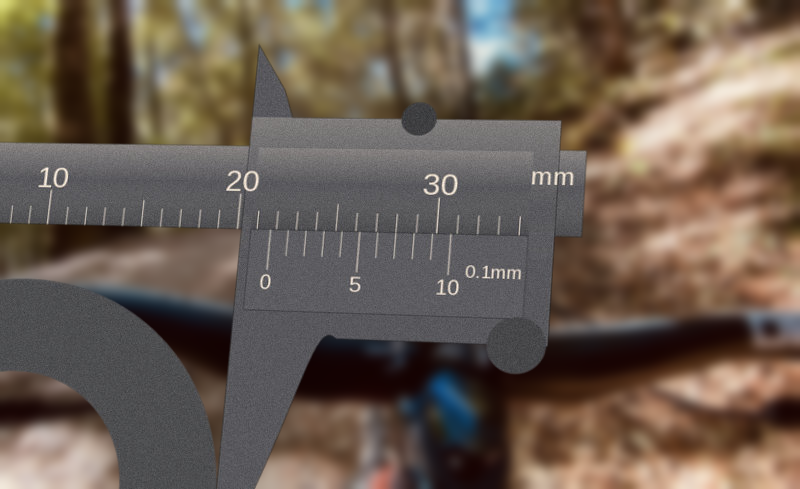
21.7 mm
